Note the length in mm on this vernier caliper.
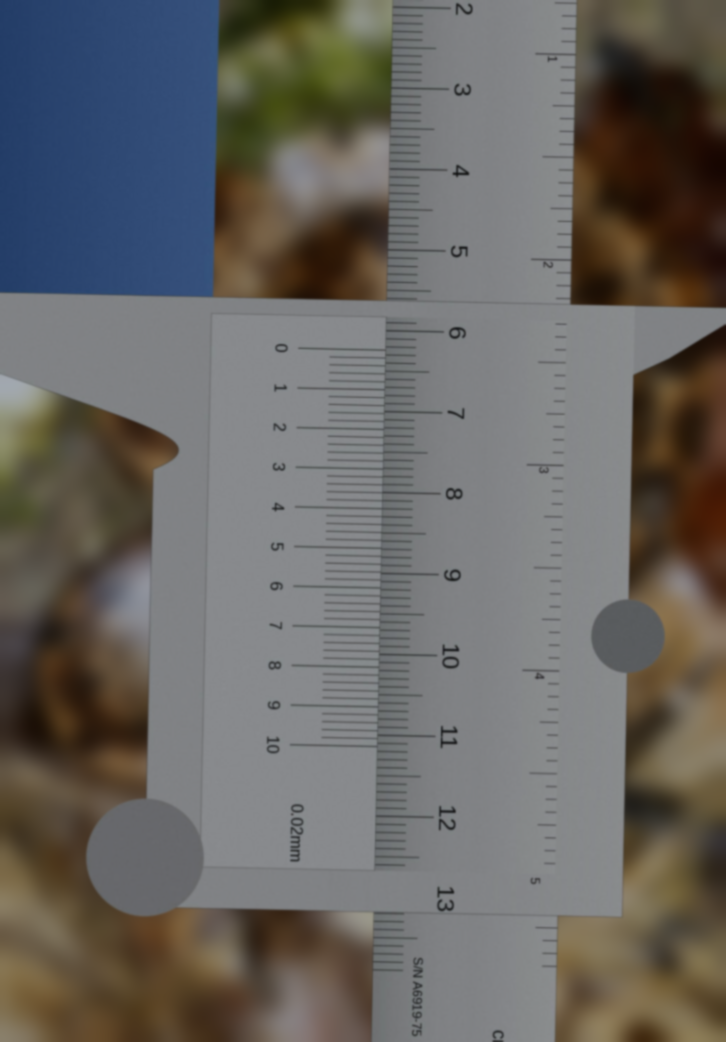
62.4 mm
